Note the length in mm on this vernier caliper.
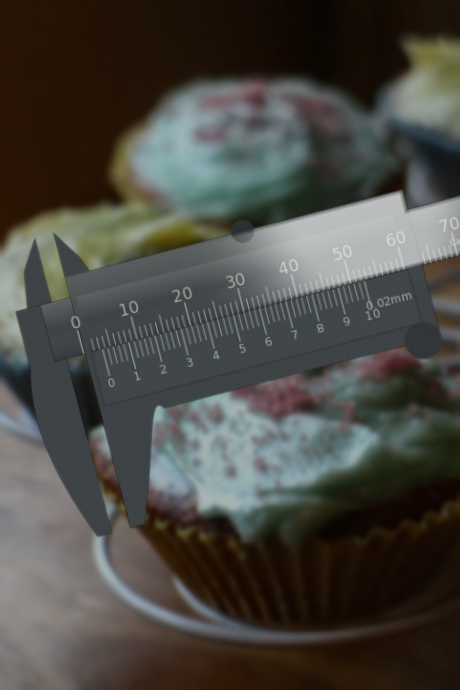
3.5 mm
